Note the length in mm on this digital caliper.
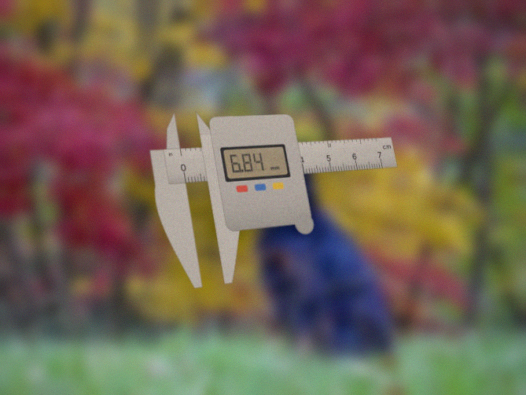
6.84 mm
